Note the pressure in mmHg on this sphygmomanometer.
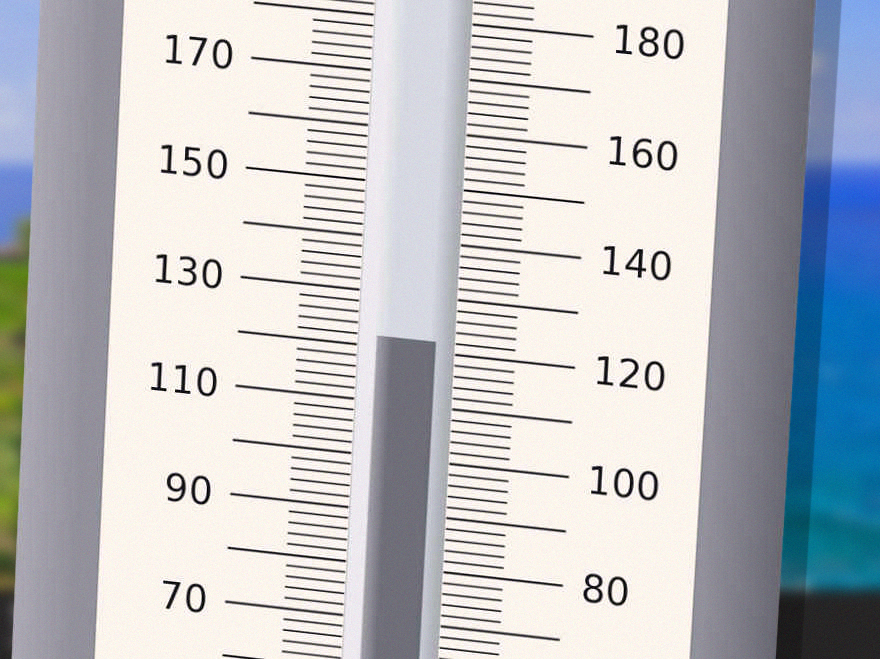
122 mmHg
